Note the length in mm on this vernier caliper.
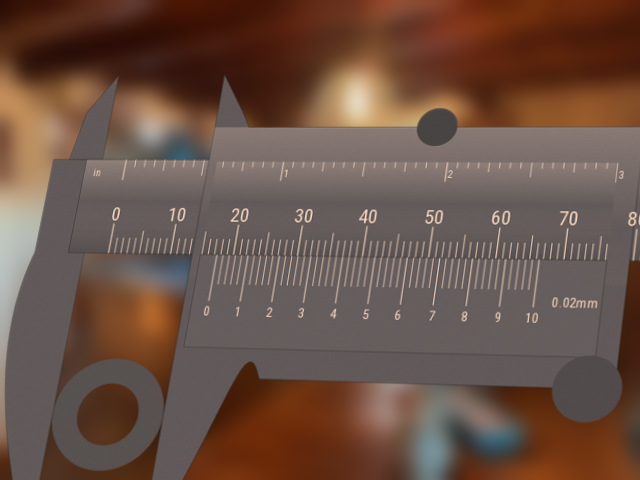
17.4 mm
